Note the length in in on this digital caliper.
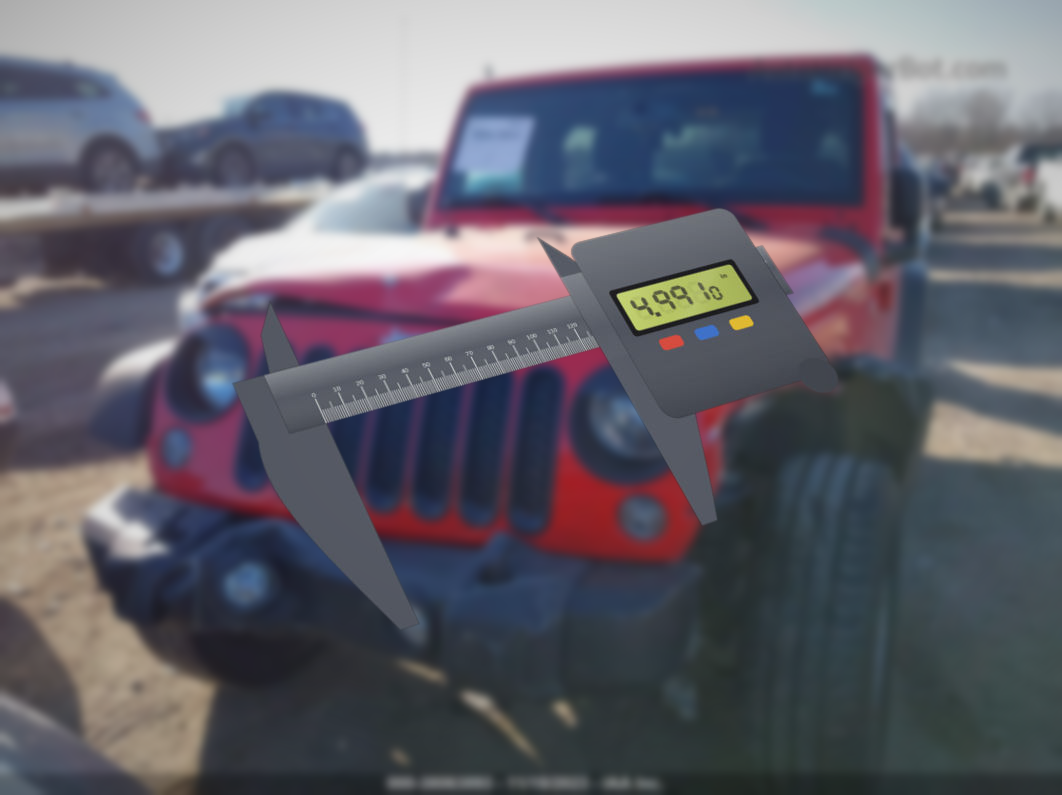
4.9910 in
